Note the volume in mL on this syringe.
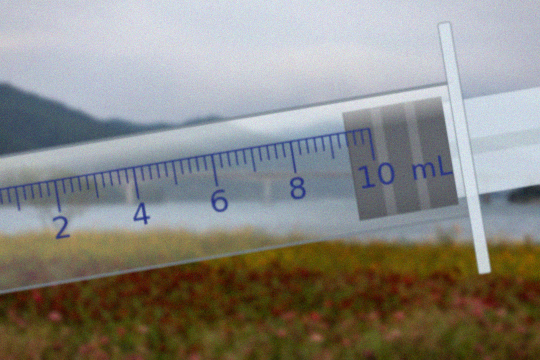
9.4 mL
